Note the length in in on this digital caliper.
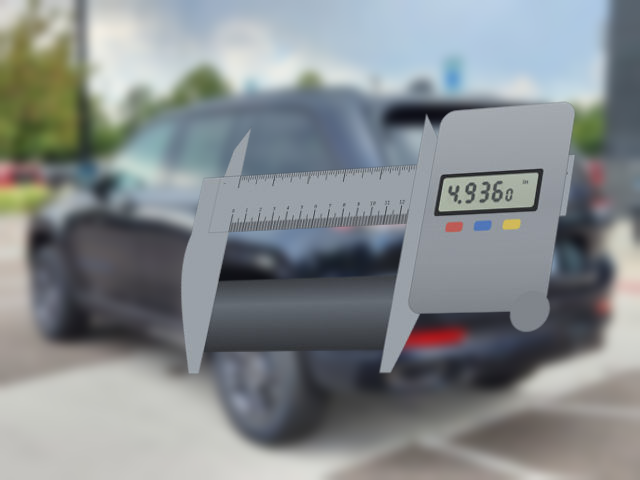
4.9360 in
